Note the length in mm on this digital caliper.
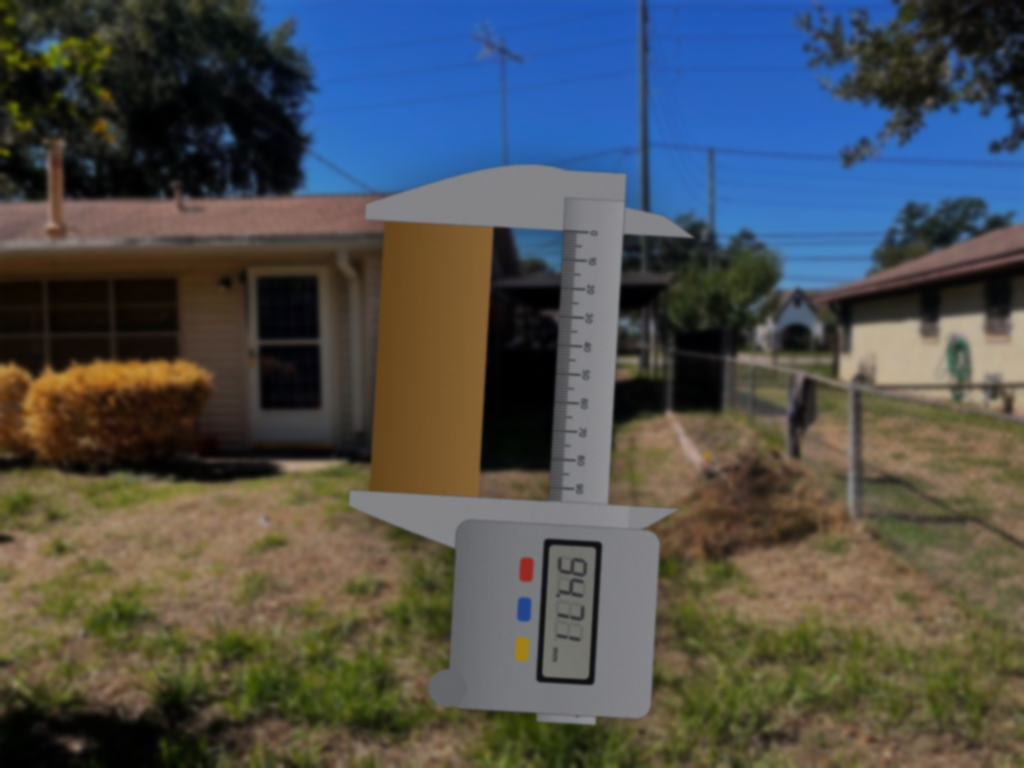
94.71 mm
